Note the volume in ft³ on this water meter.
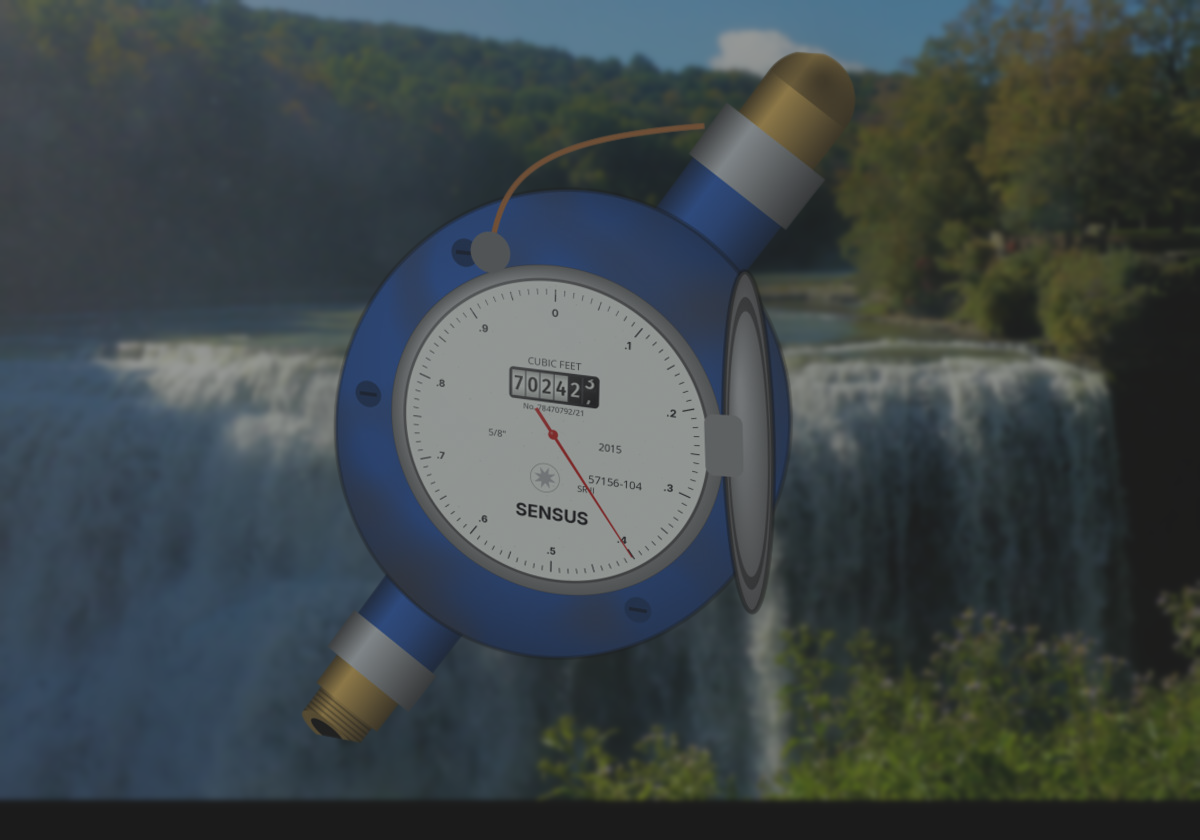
702423.40 ft³
